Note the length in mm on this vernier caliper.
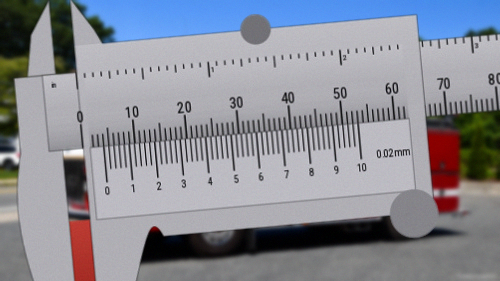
4.0 mm
